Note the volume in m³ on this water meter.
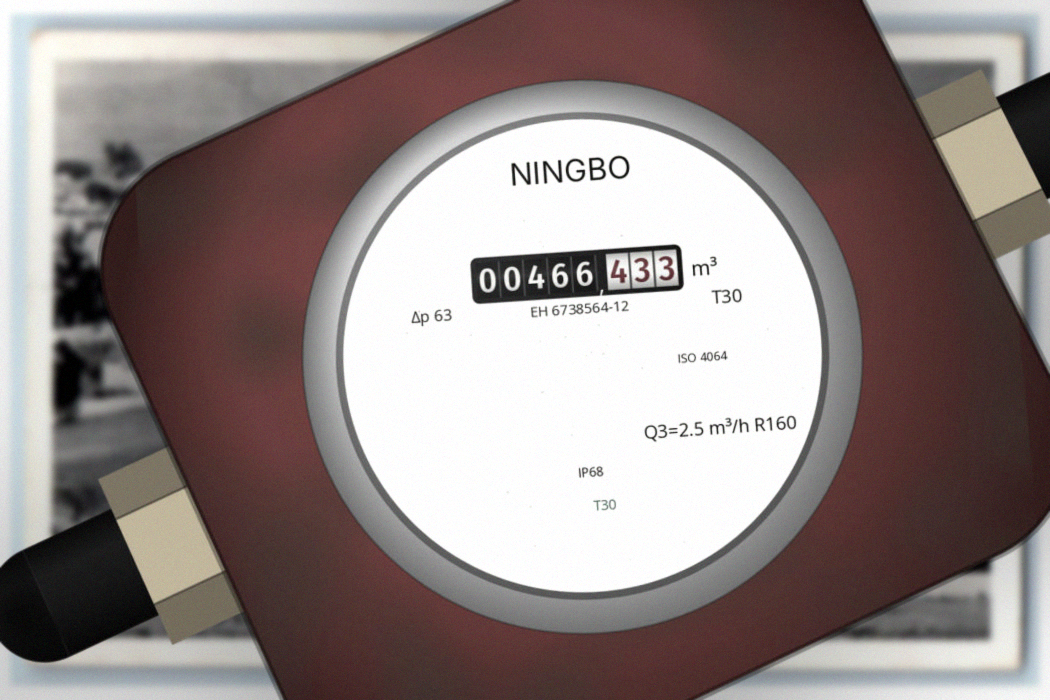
466.433 m³
